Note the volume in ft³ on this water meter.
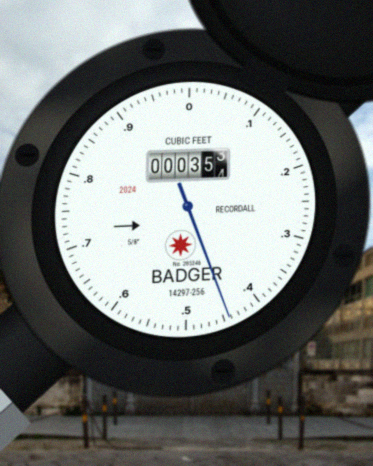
353.44 ft³
